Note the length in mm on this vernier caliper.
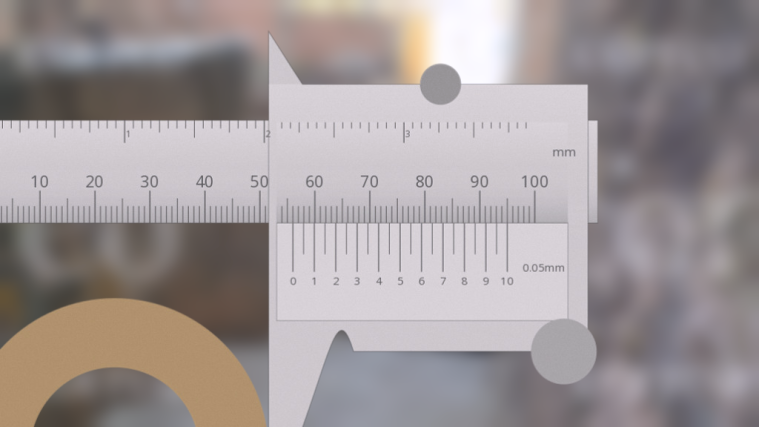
56.0 mm
